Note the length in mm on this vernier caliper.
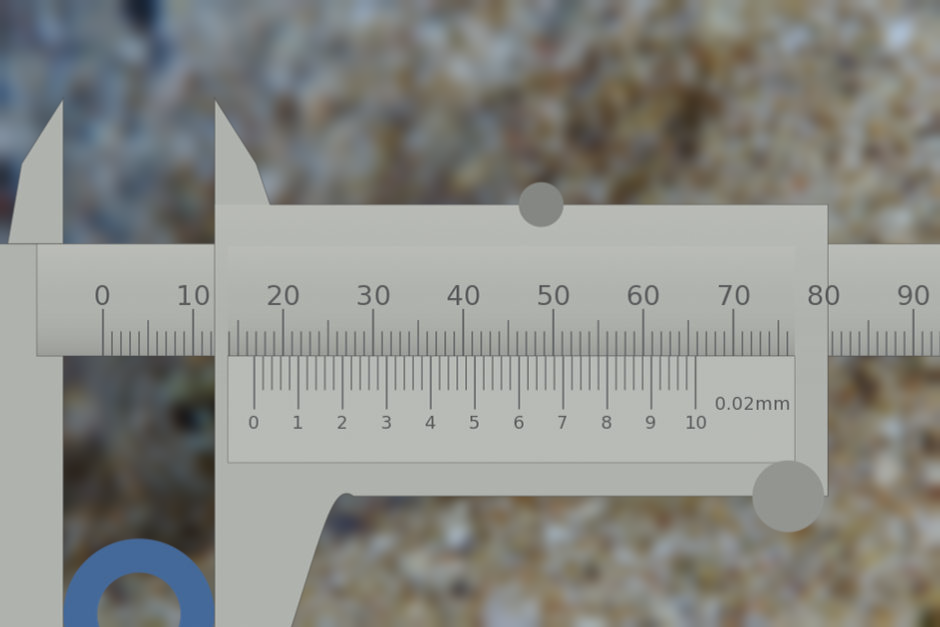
16.8 mm
